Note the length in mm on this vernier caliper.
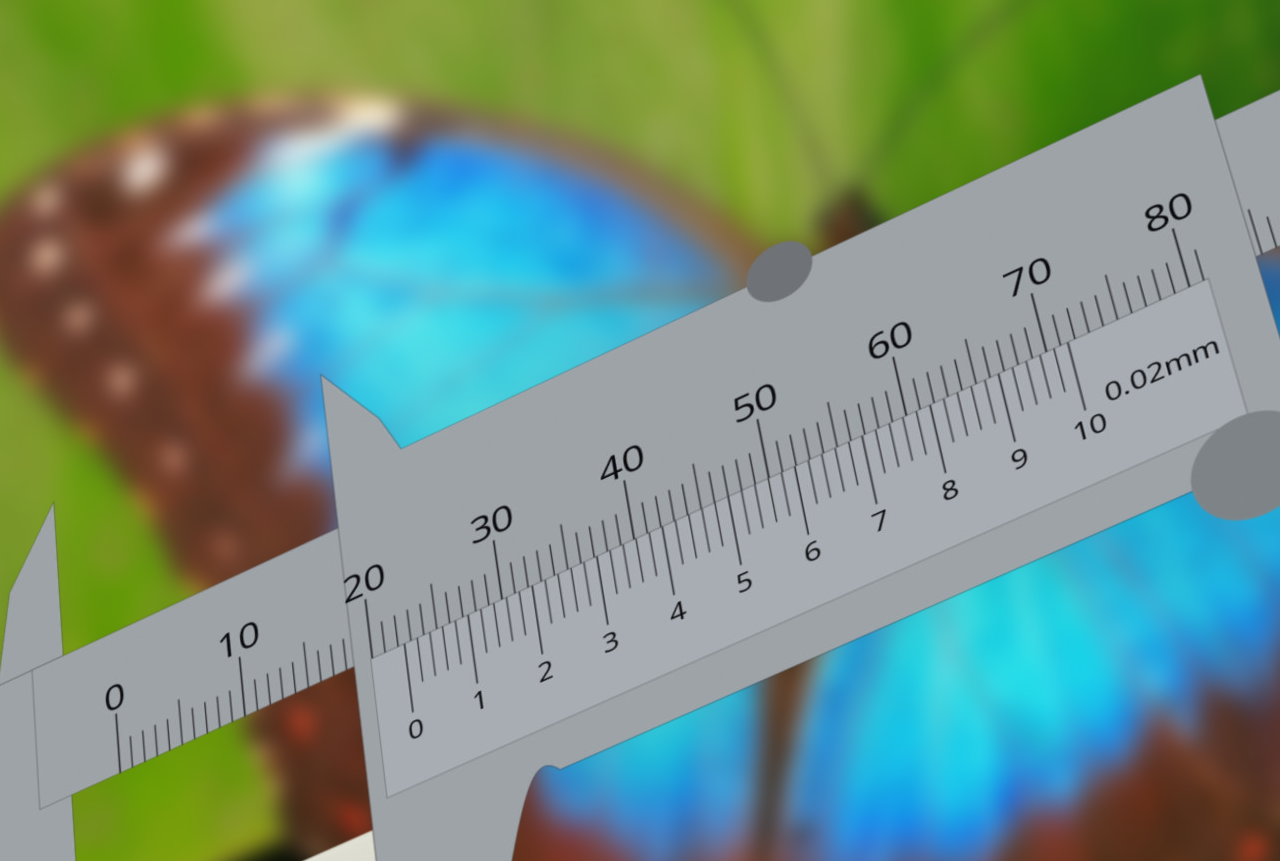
22.5 mm
